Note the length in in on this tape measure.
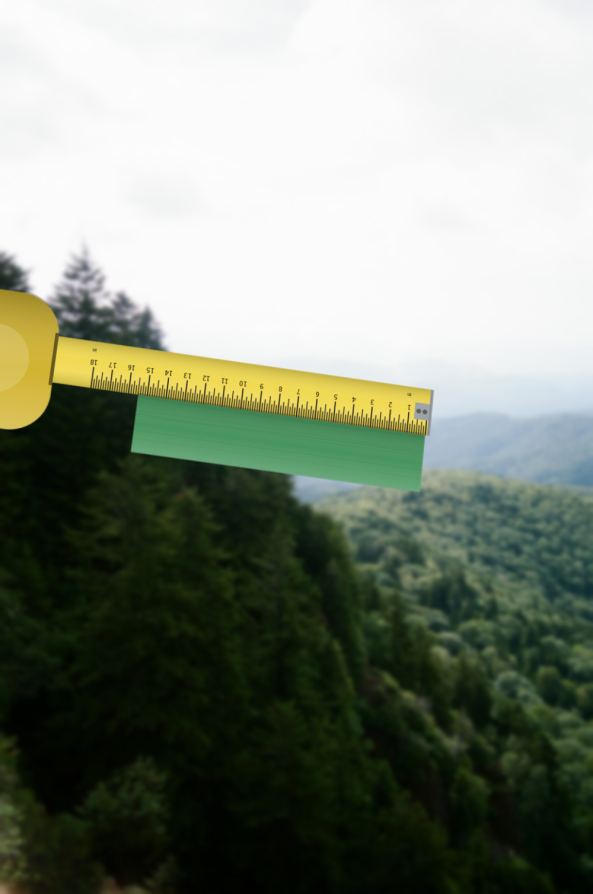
15.5 in
